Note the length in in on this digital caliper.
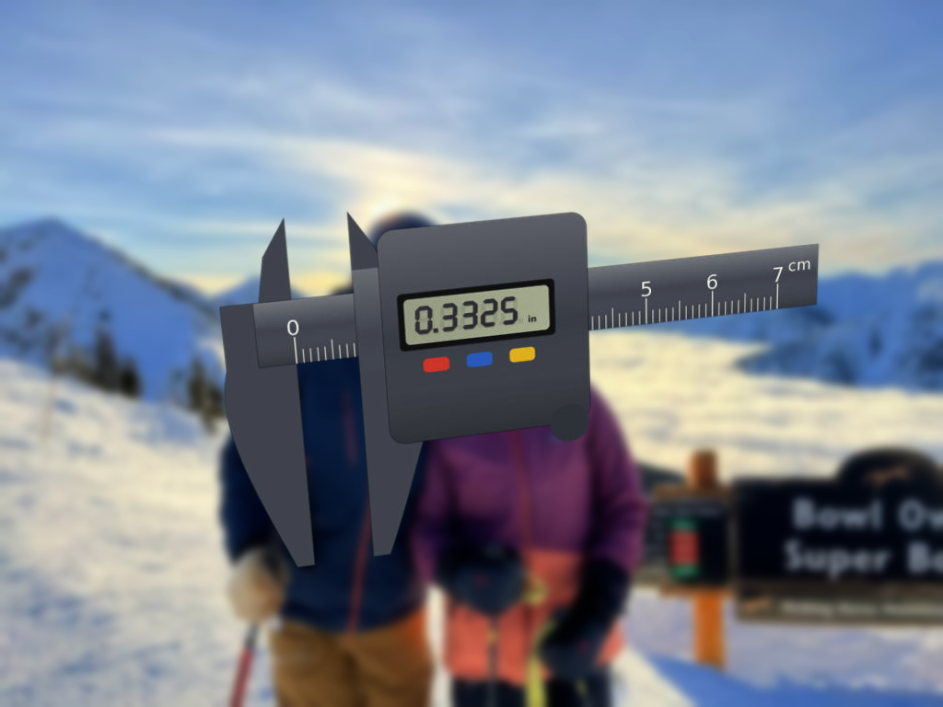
0.3325 in
